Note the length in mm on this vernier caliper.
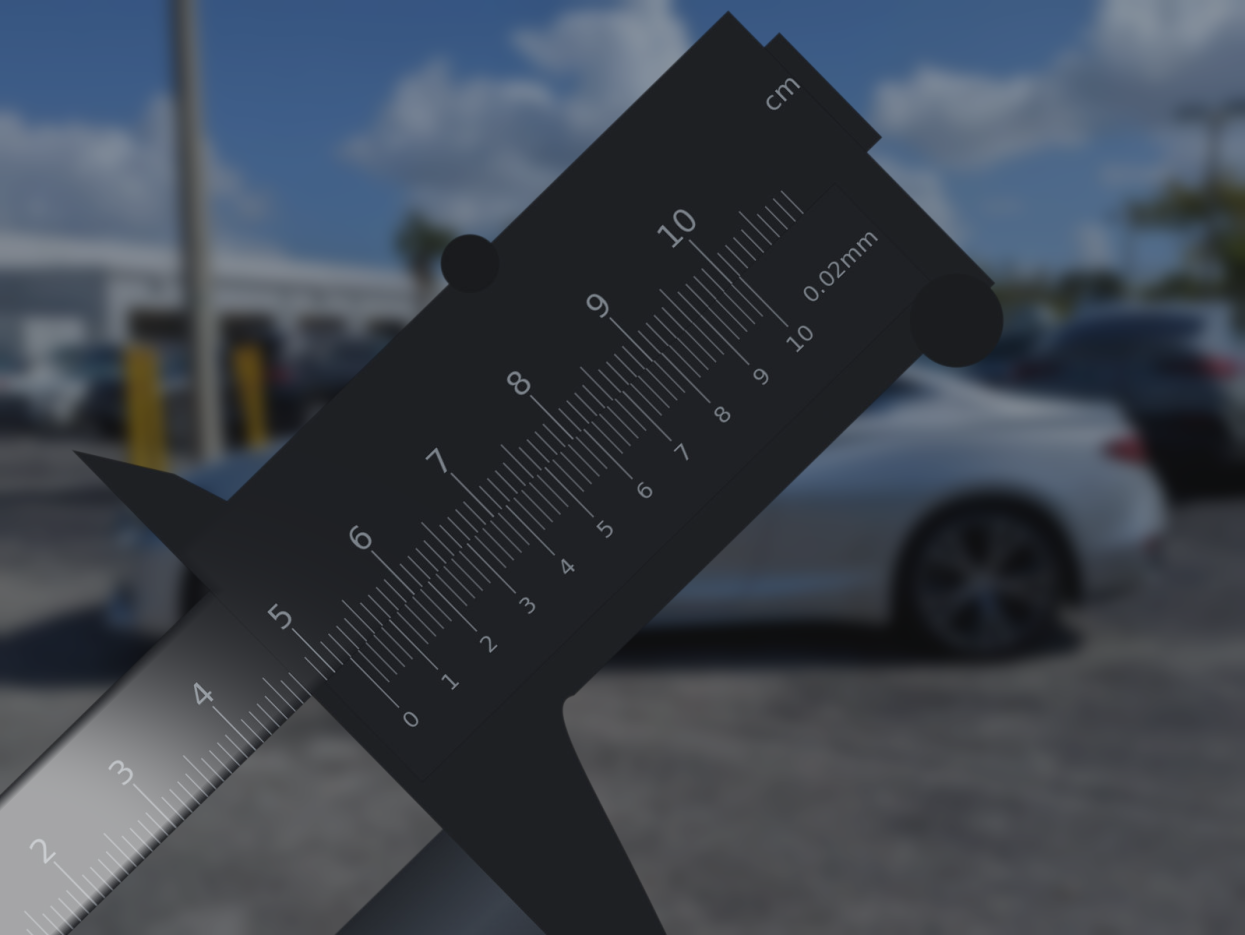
51.9 mm
